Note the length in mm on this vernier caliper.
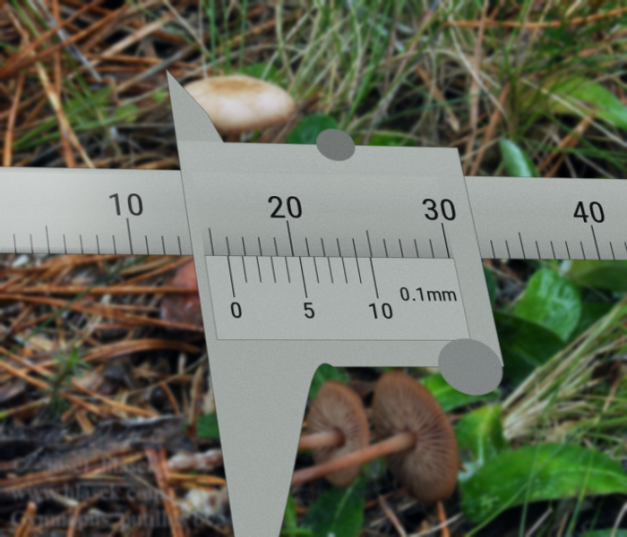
15.9 mm
